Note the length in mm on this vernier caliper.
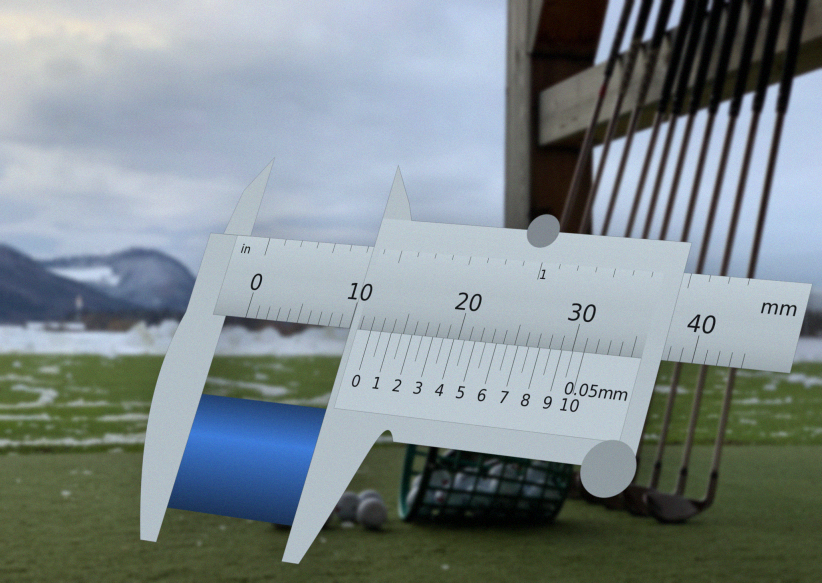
12.0 mm
